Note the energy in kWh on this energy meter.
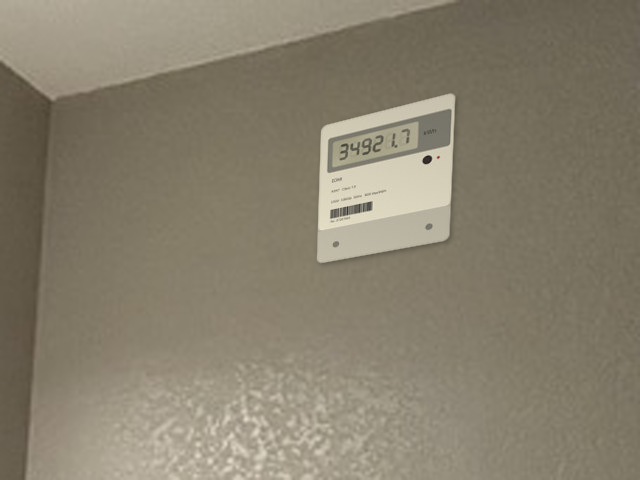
34921.7 kWh
